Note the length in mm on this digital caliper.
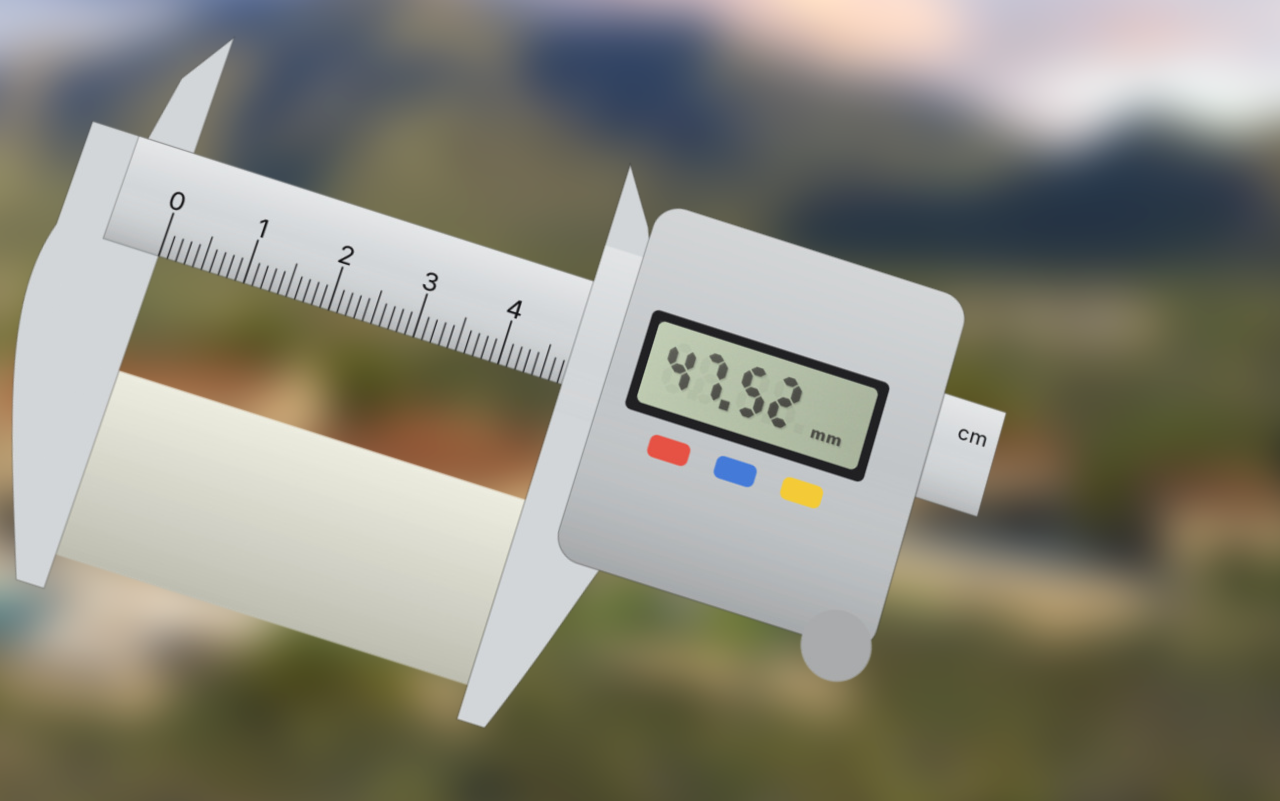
47.52 mm
